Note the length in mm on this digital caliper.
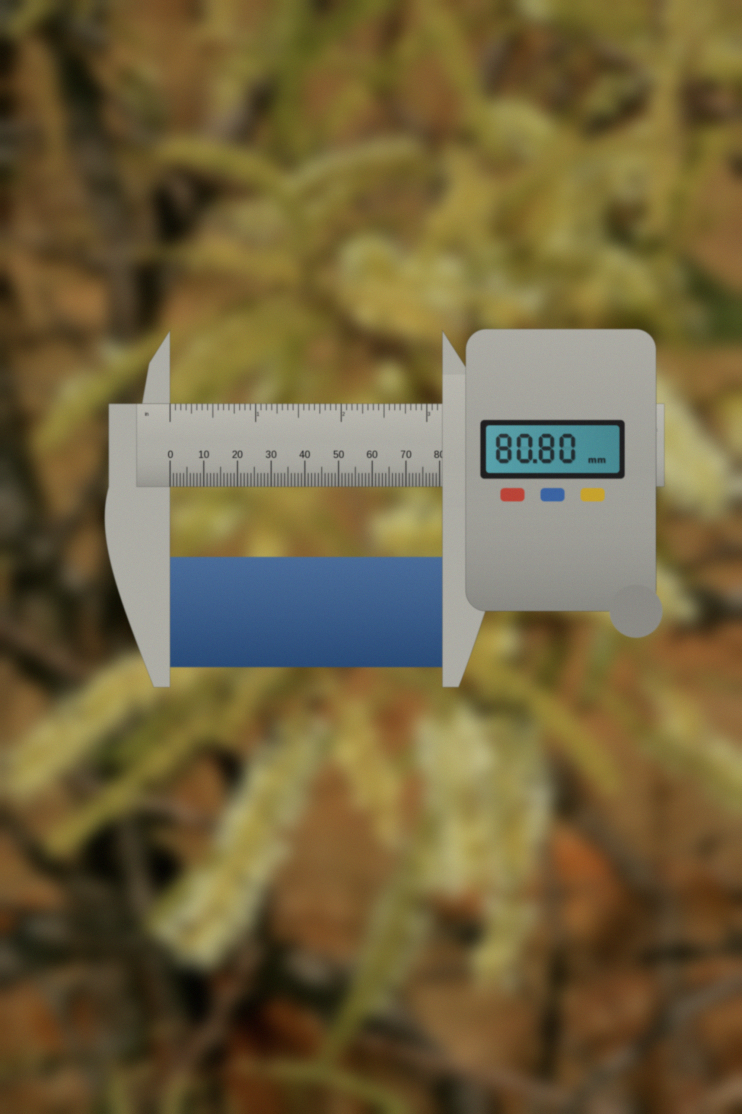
80.80 mm
